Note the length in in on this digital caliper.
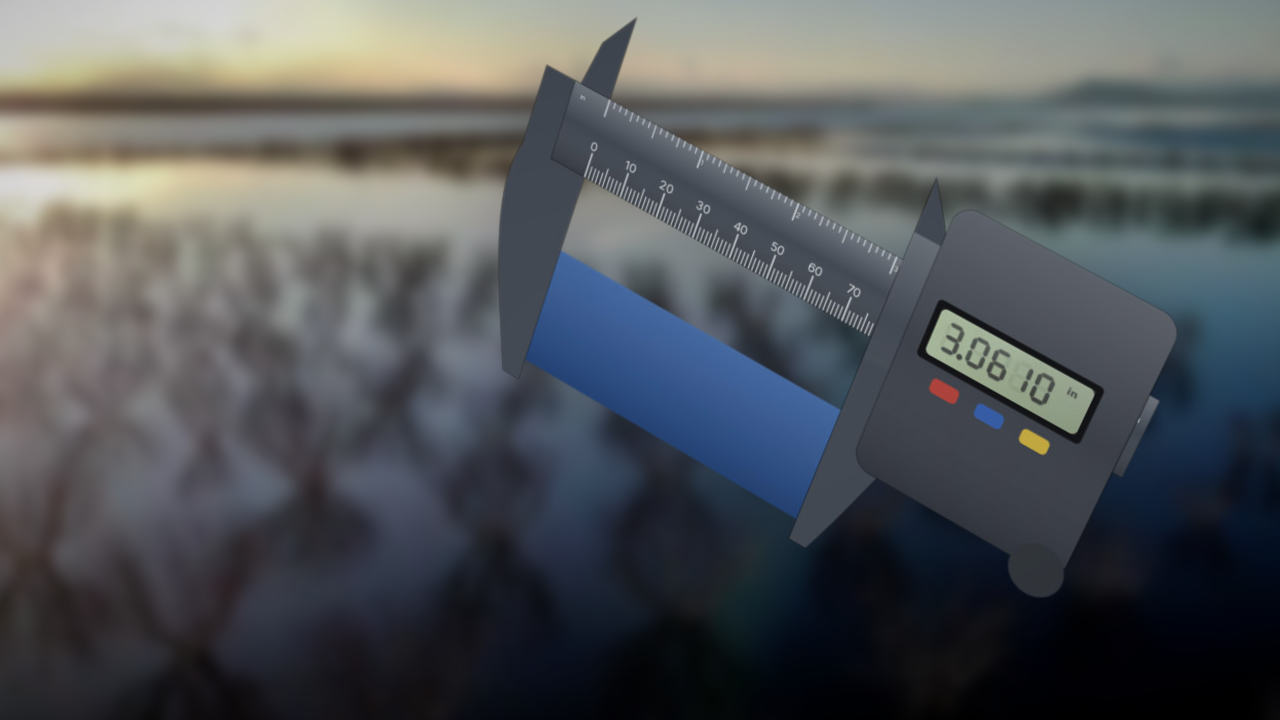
3.0610 in
